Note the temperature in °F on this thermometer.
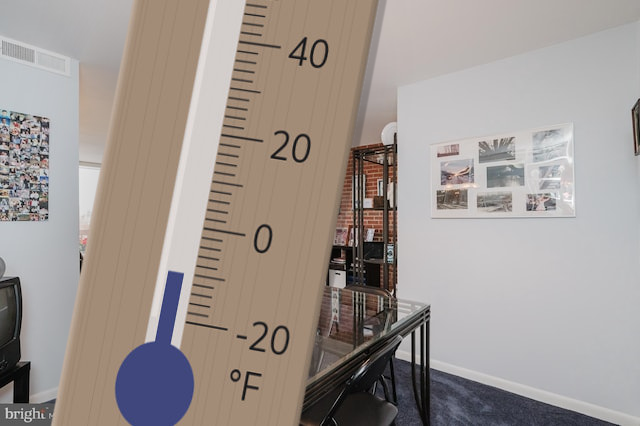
-10 °F
